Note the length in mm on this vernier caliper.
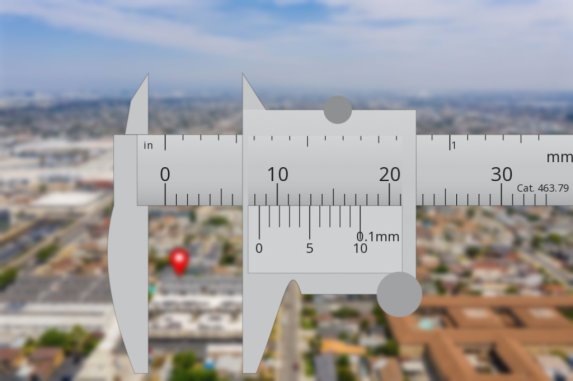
8.4 mm
